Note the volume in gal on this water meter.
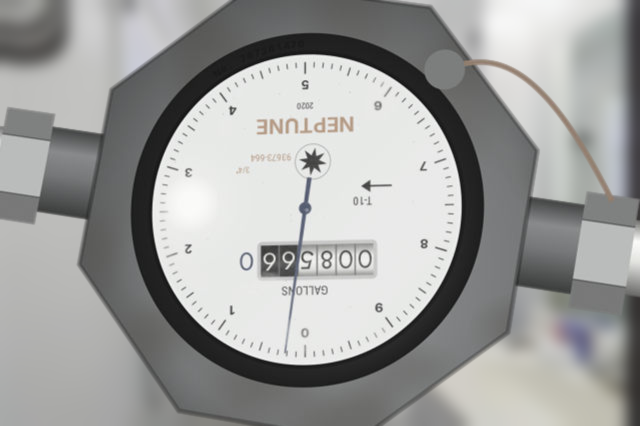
85660.2 gal
